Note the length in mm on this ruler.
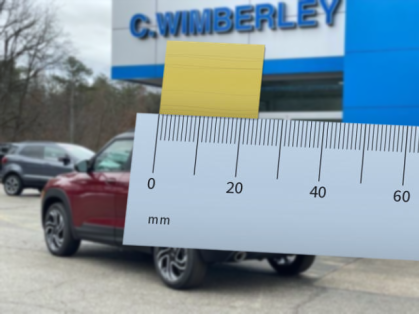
24 mm
